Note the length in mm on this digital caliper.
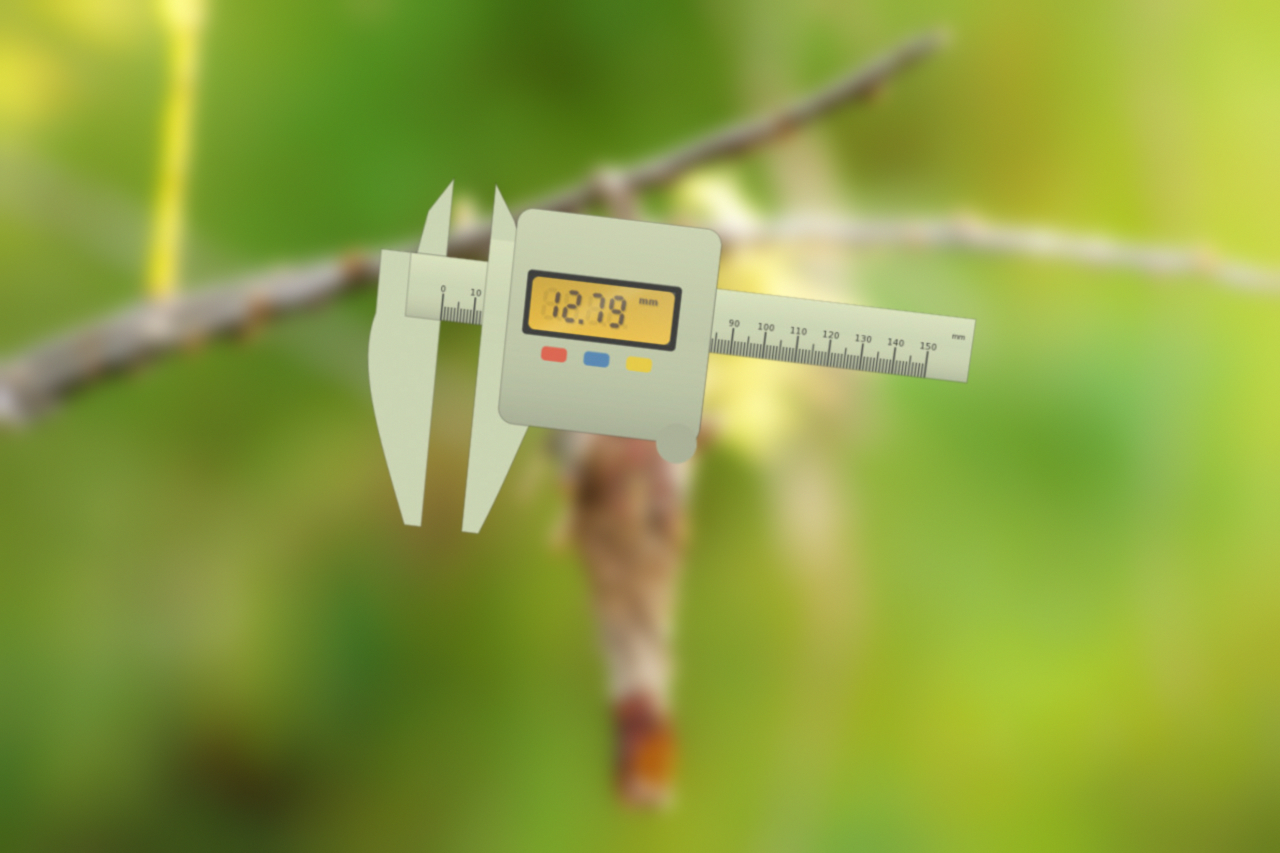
12.79 mm
